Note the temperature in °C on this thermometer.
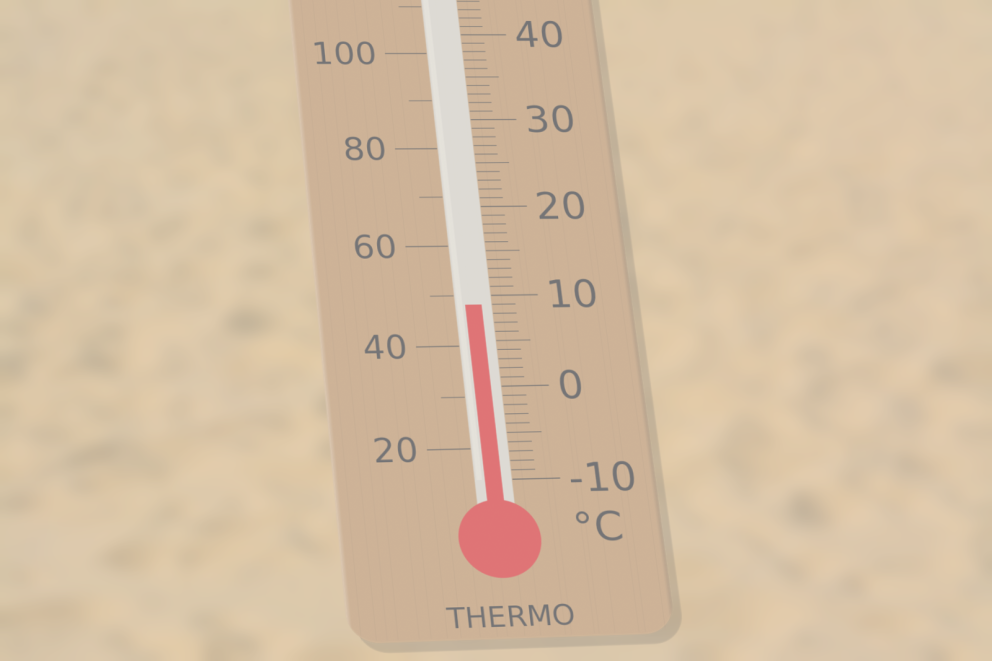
9 °C
